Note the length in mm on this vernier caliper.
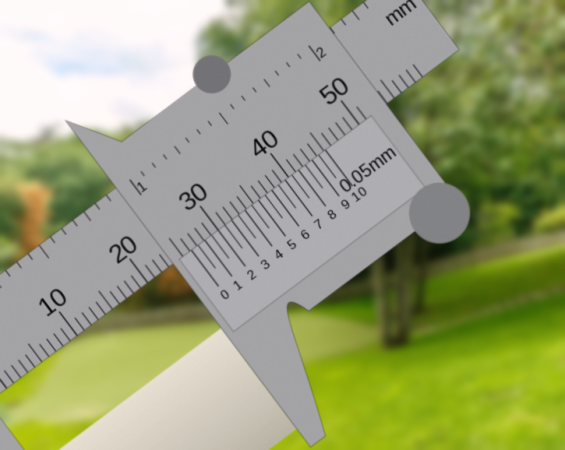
26.2 mm
